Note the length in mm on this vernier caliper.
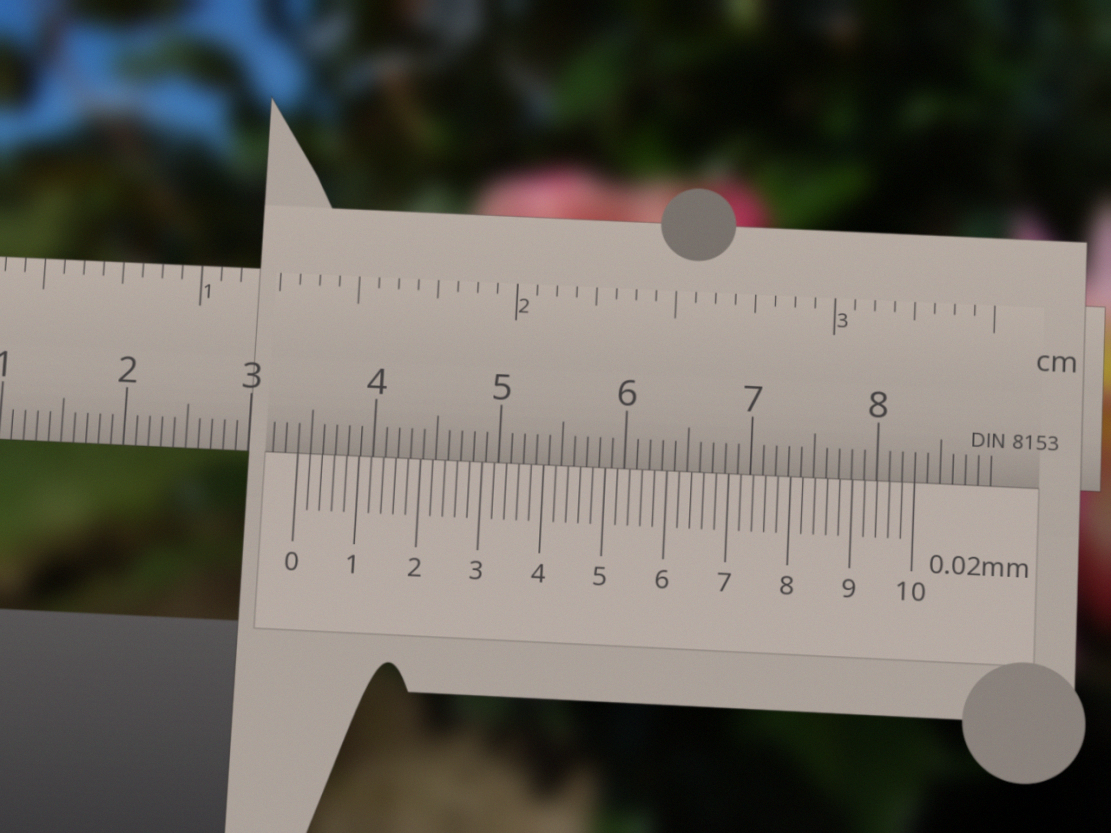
34.0 mm
